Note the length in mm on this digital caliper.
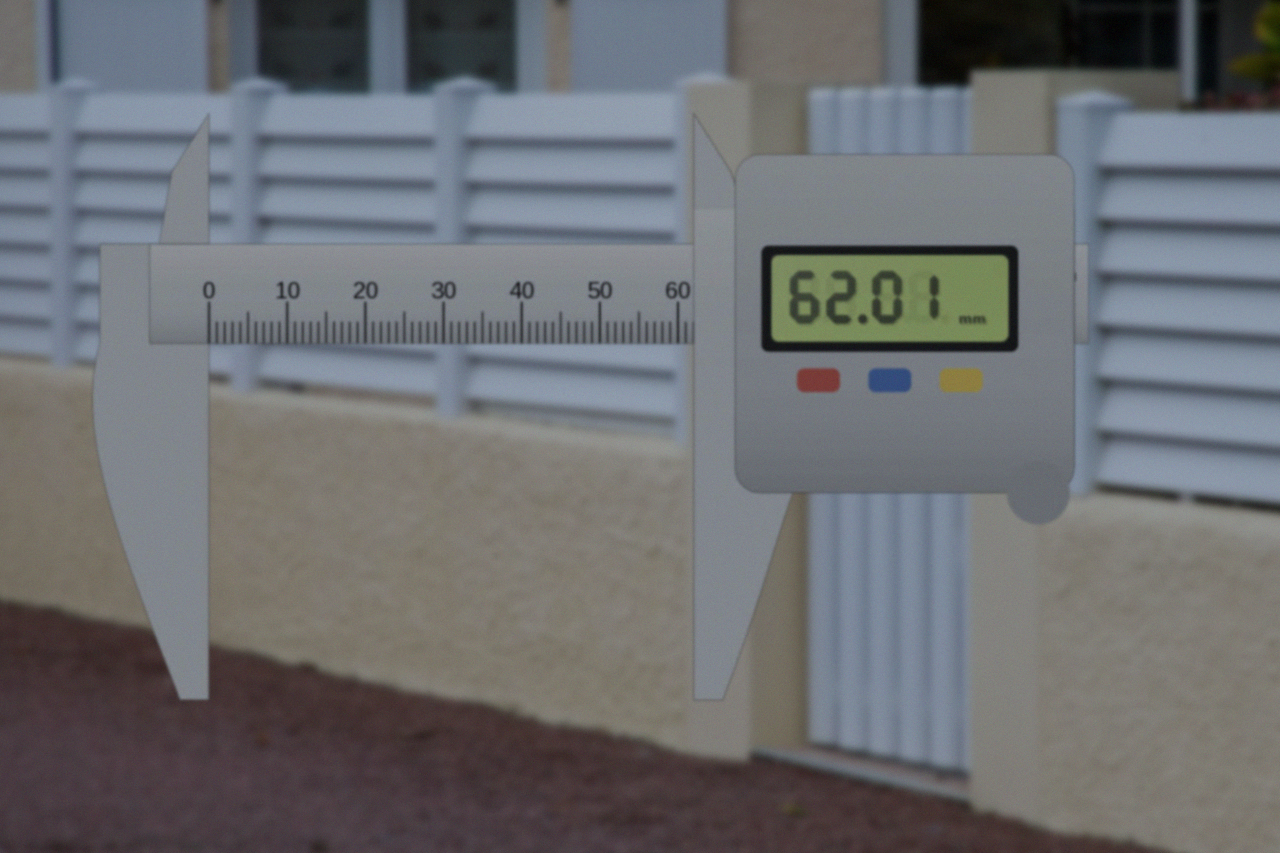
62.01 mm
